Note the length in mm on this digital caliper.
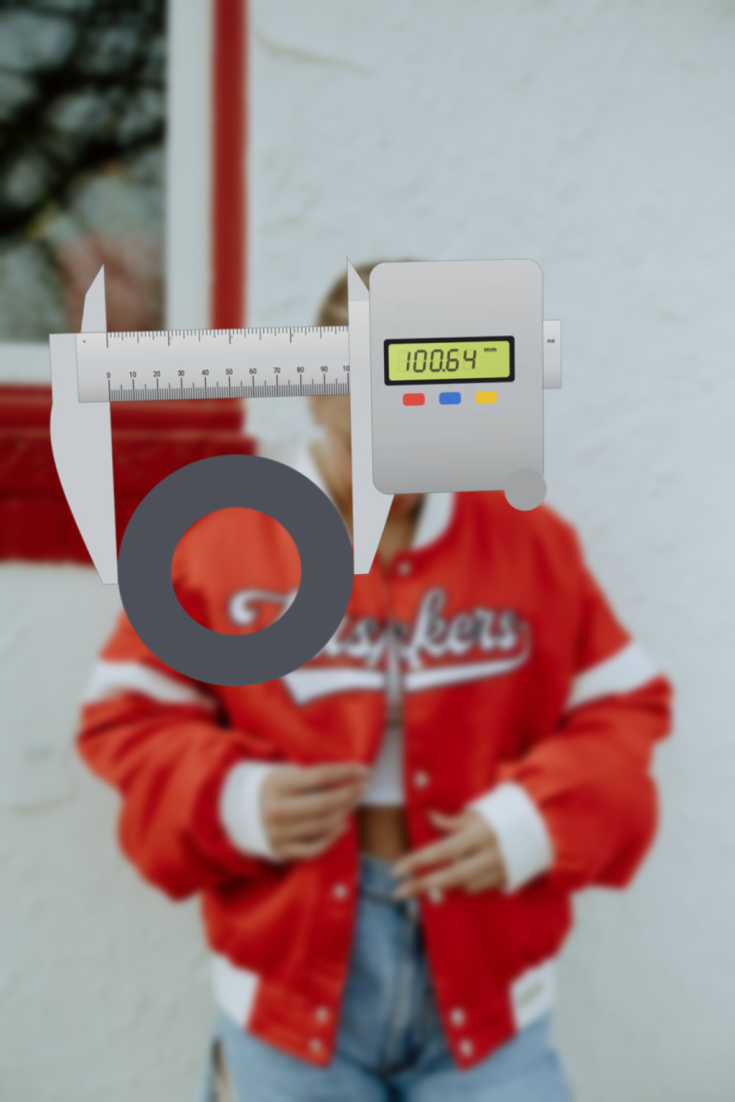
100.64 mm
